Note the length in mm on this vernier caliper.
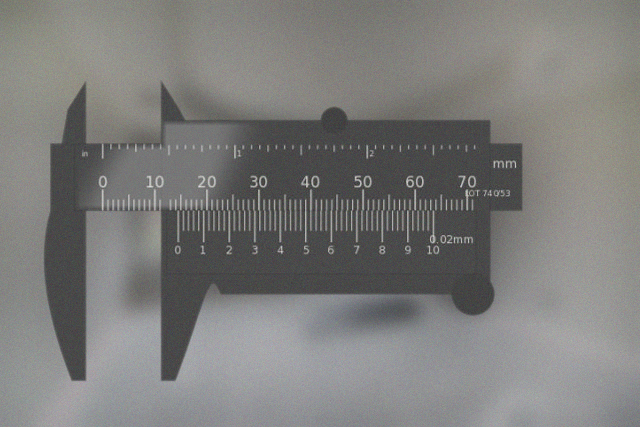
14.5 mm
